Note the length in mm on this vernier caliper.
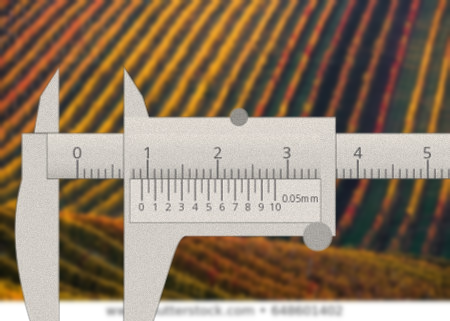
9.2 mm
